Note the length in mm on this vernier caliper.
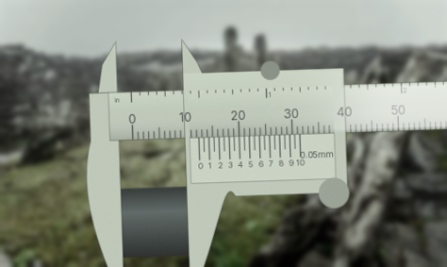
12.4 mm
